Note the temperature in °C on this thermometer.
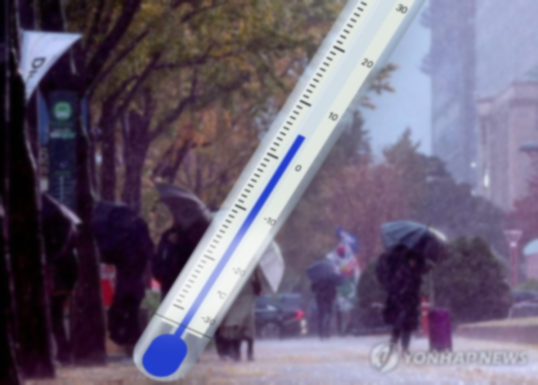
5 °C
